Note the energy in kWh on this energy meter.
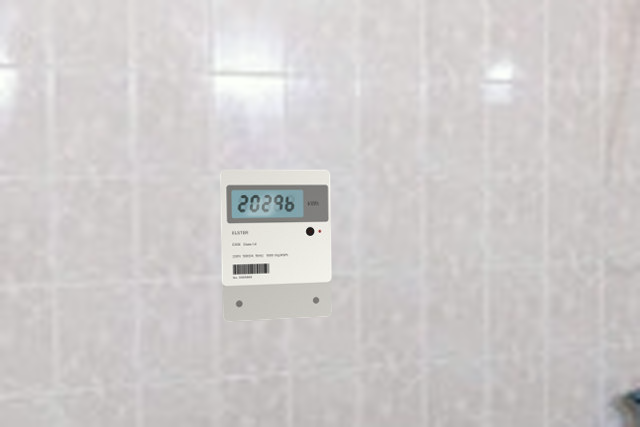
20296 kWh
